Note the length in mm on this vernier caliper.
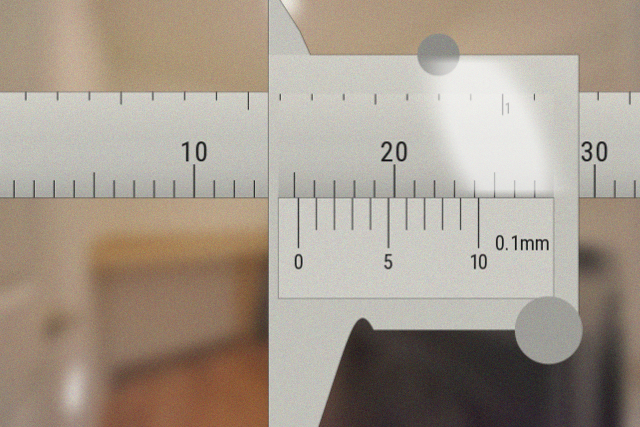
15.2 mm
